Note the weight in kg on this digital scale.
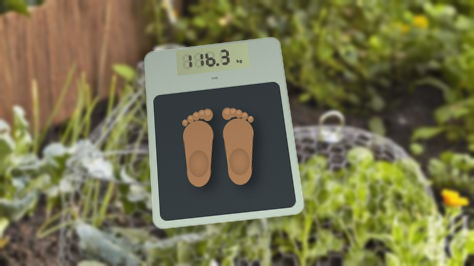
116.3 kg
